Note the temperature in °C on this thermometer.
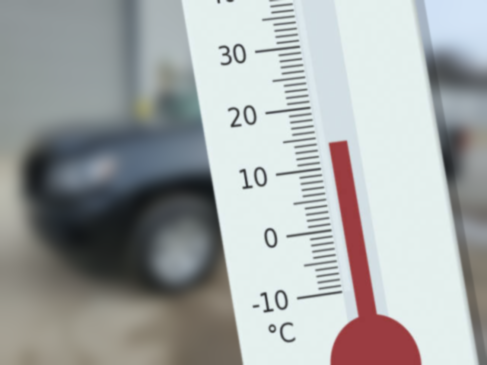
14 °C
